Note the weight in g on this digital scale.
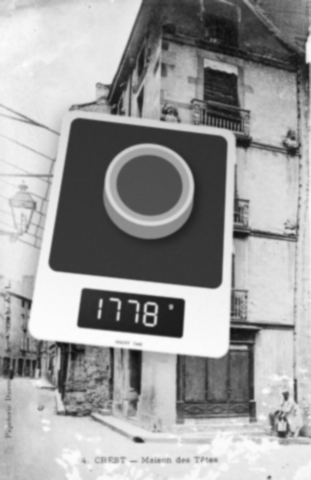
1778 g
